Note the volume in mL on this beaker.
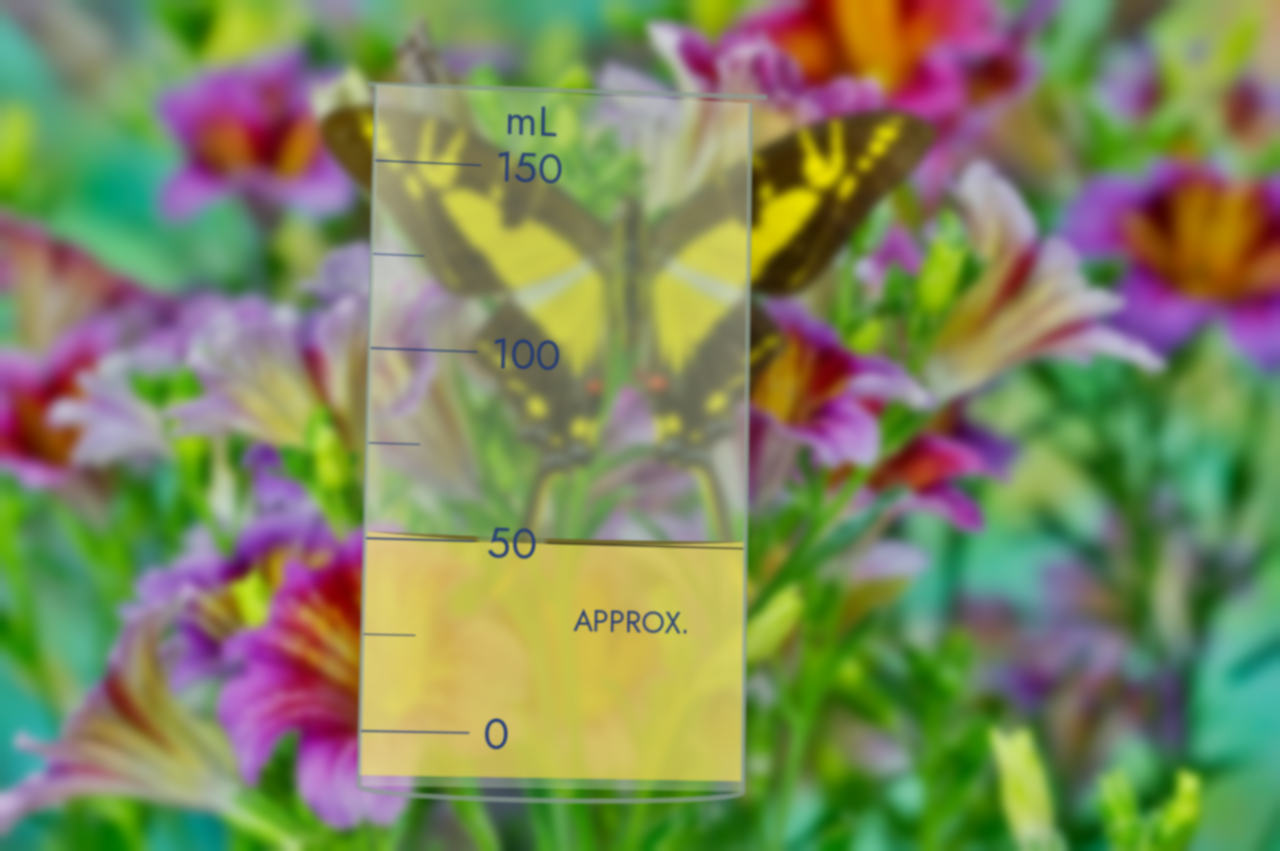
50 mL
